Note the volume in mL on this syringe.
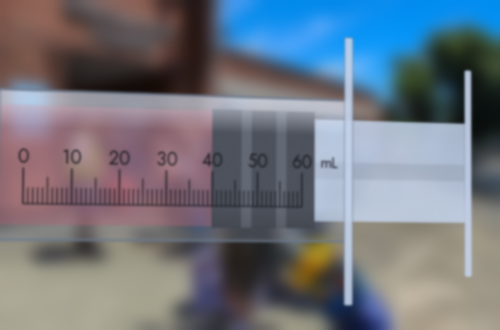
40 mL
